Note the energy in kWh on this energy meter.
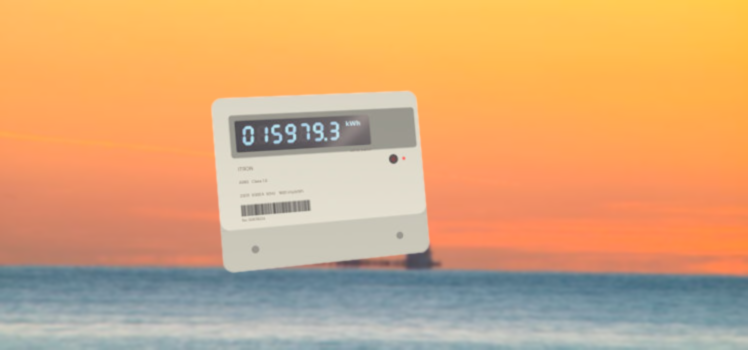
15979.3 kWh
